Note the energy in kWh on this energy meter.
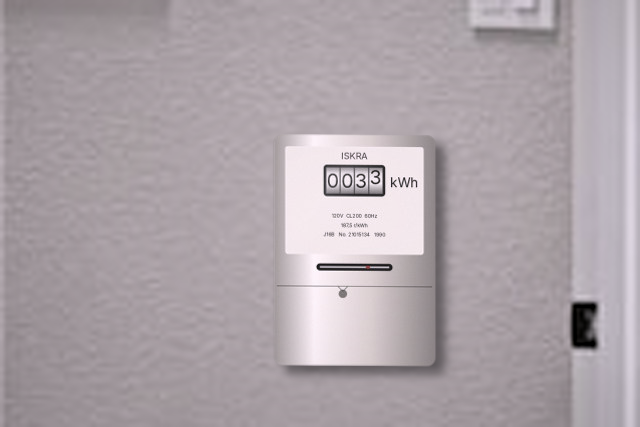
33 kWh
